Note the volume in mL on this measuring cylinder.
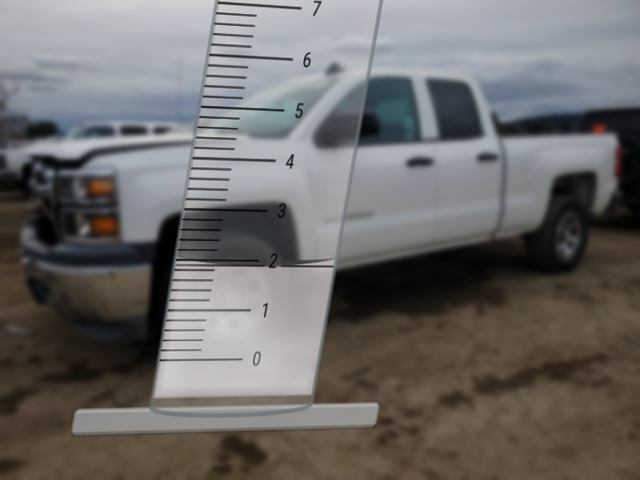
1.9 mL
